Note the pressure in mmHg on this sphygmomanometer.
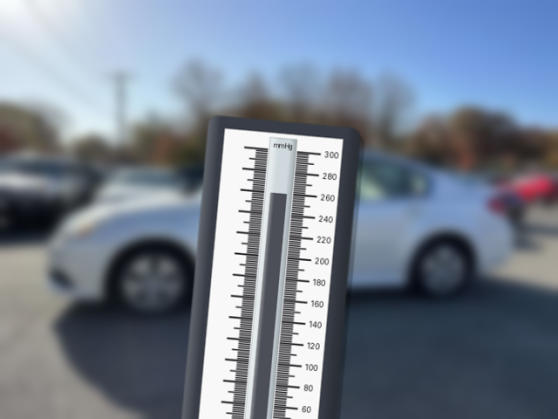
260 mmHg
